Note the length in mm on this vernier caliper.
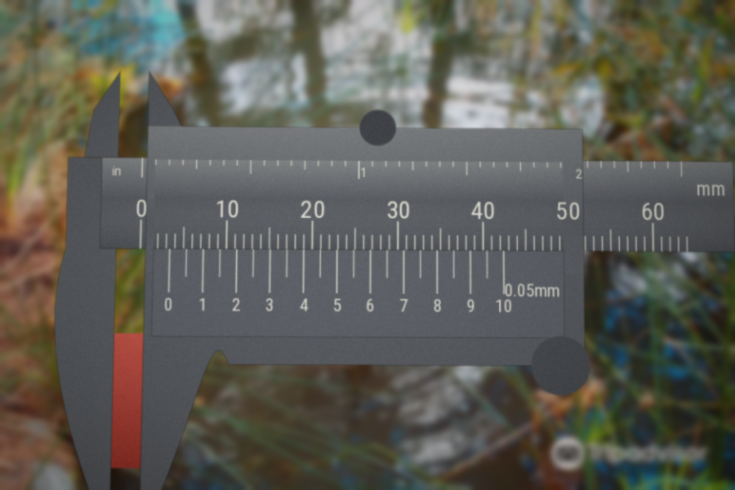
3.4 mm
